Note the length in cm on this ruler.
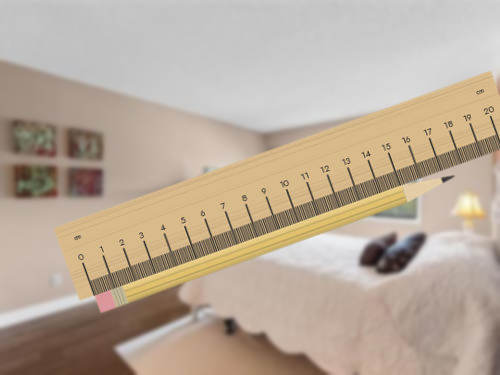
17.5 cm
